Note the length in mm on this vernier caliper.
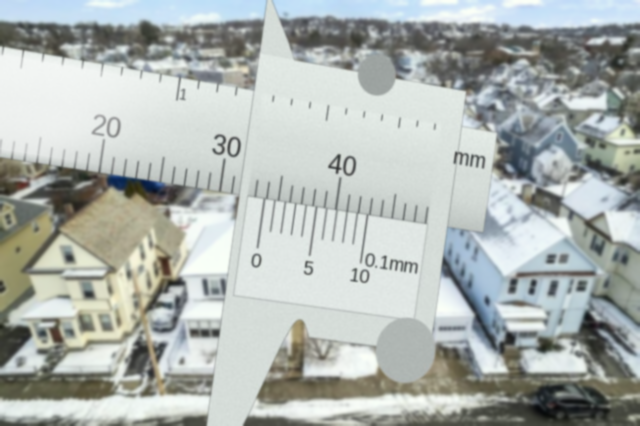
33.8 mm
